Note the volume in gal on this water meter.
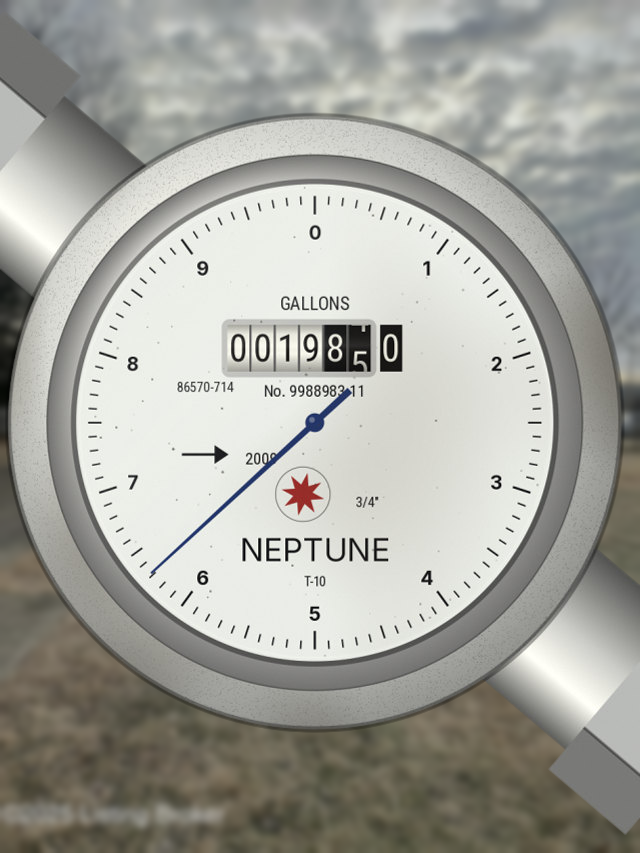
19846.3 gal
